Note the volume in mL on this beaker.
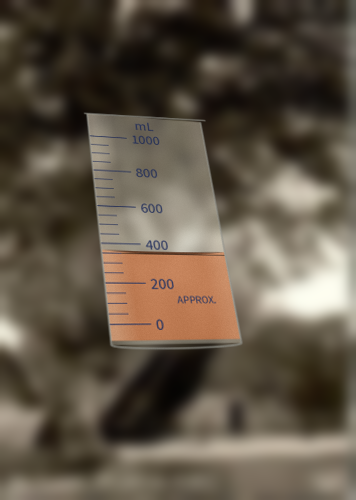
350 mL
